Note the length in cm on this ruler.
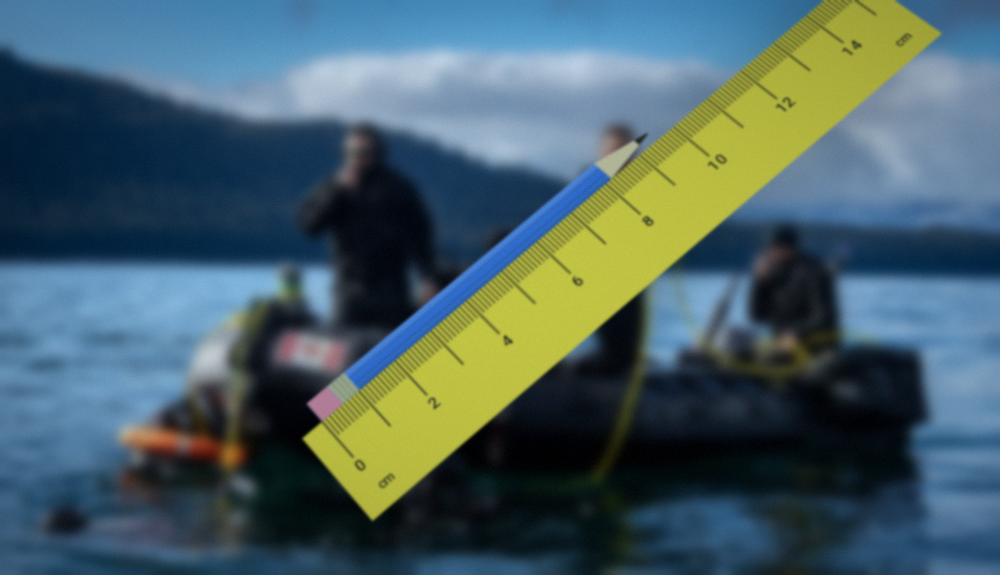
9.5 cm
